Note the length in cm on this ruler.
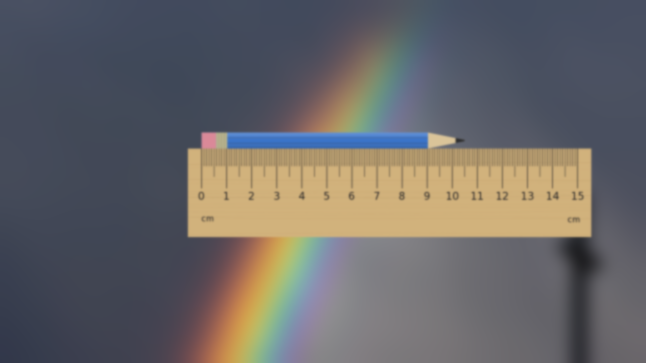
10.5 cm
